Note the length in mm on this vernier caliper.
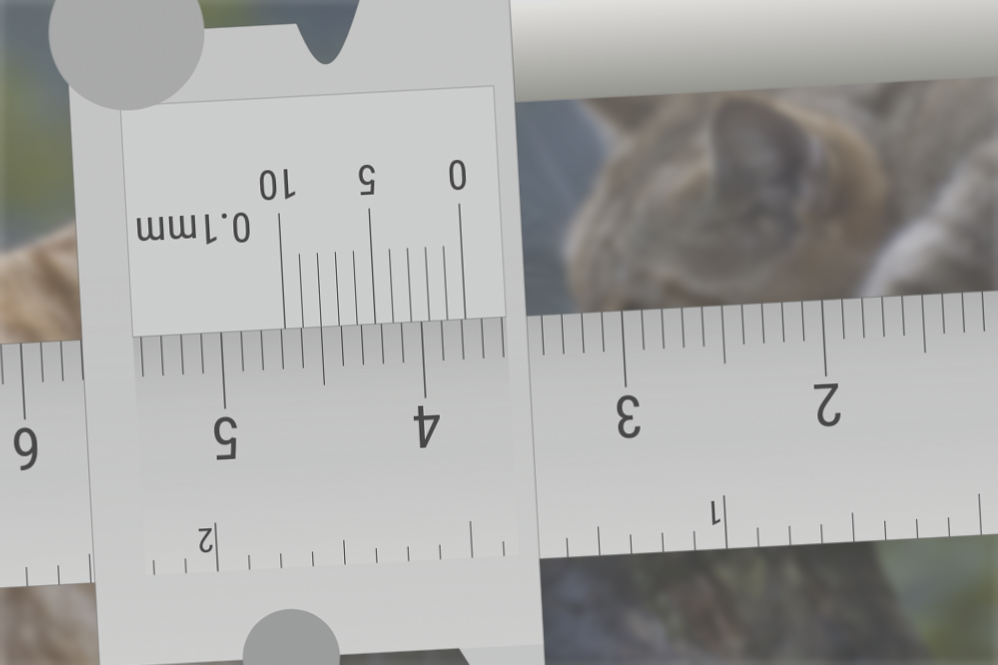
37.8 mm
